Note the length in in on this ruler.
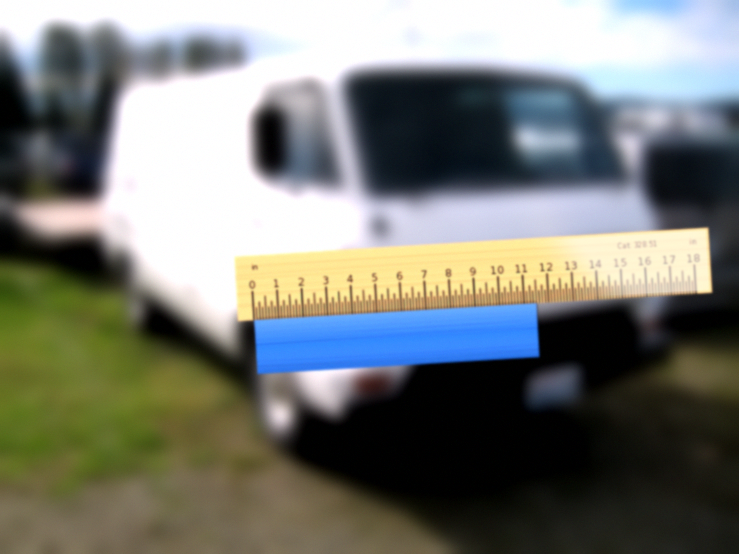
11.5 in
